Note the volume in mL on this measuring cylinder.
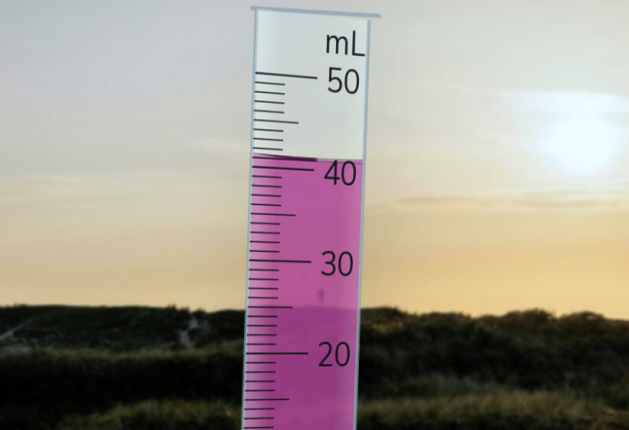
41 mL
